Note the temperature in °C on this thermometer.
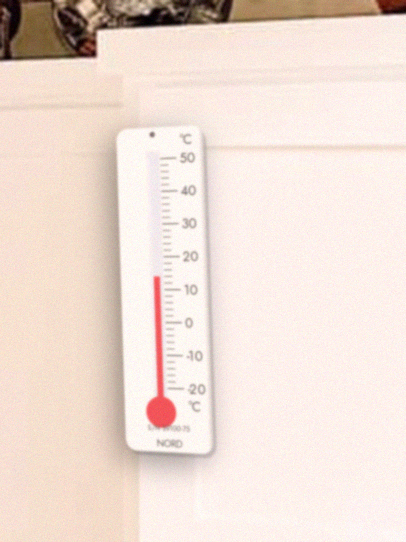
14 °C
